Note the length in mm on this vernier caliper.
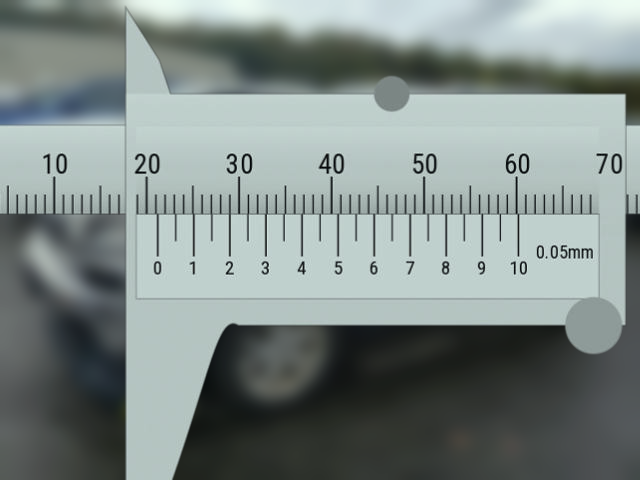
21.2 mm
